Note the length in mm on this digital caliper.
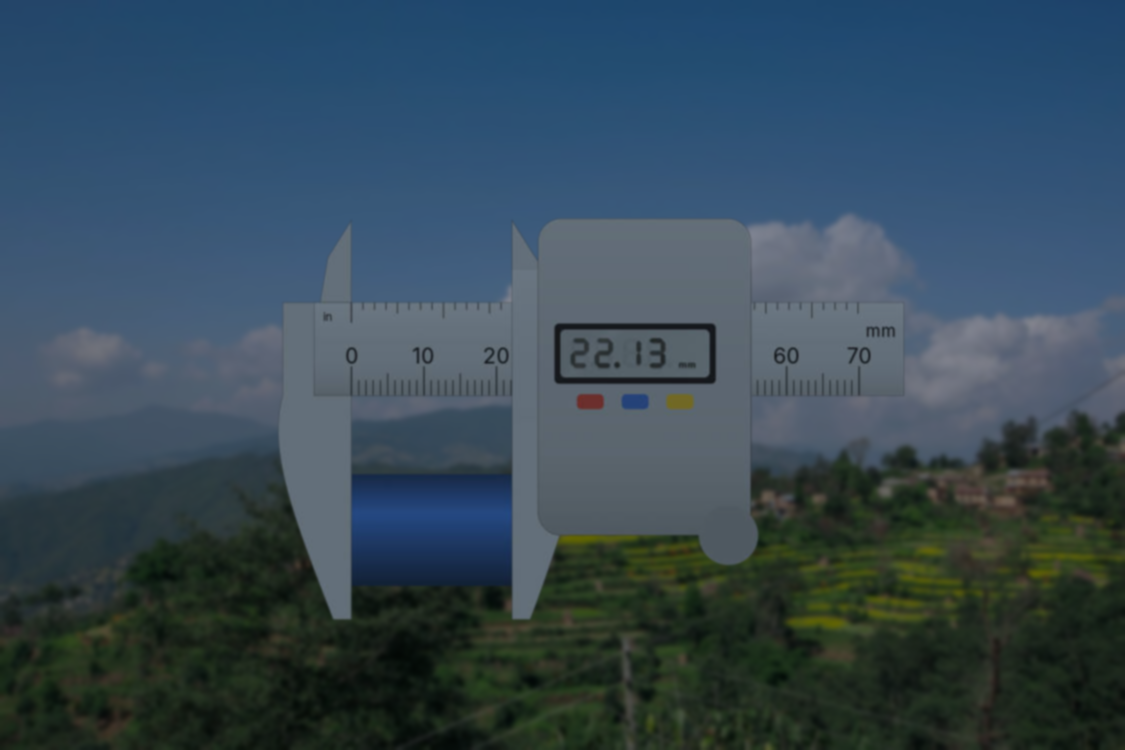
22.13 mm
